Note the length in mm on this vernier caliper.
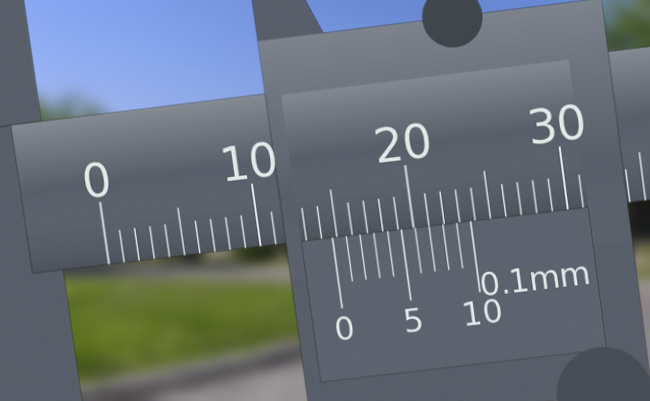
14.7 mm
